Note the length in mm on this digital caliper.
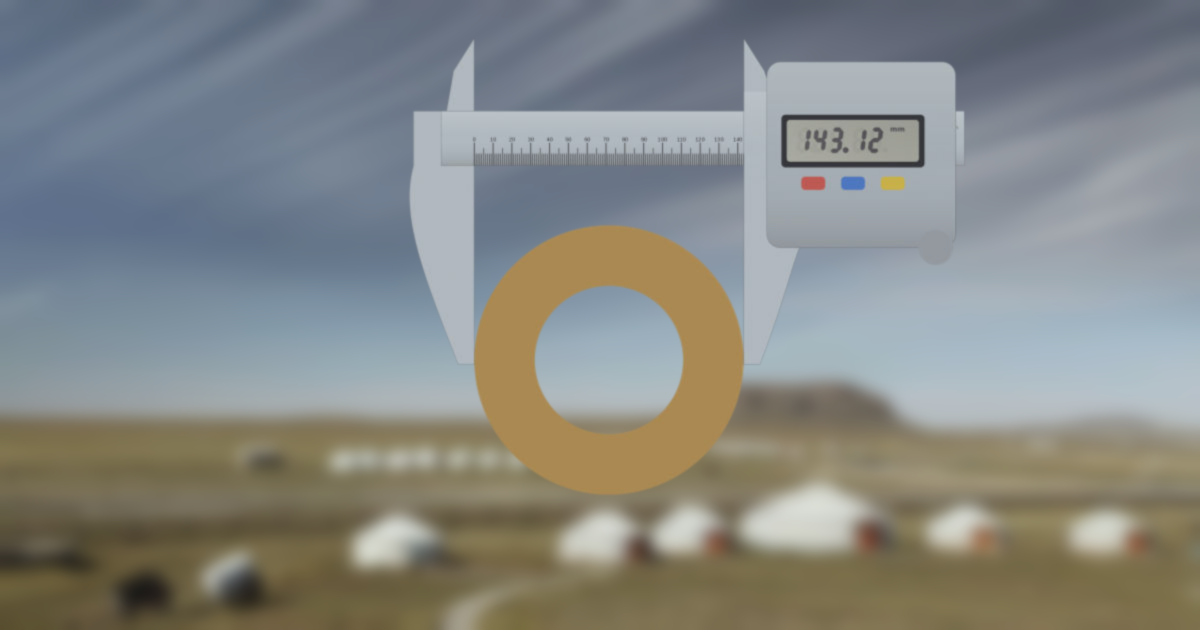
143.12 mm
